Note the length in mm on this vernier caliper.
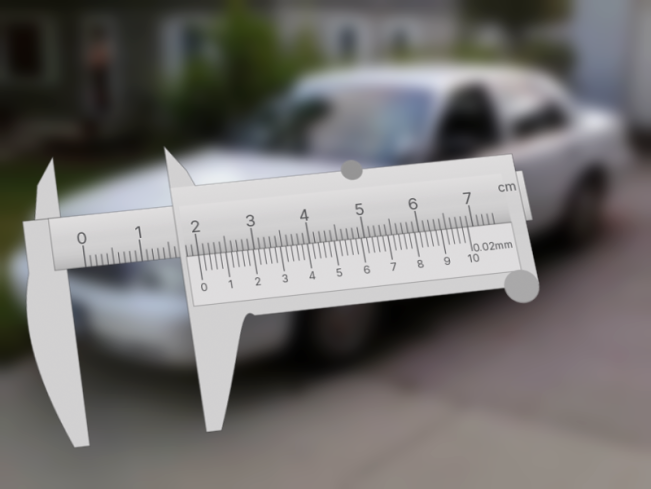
20.0 mm
